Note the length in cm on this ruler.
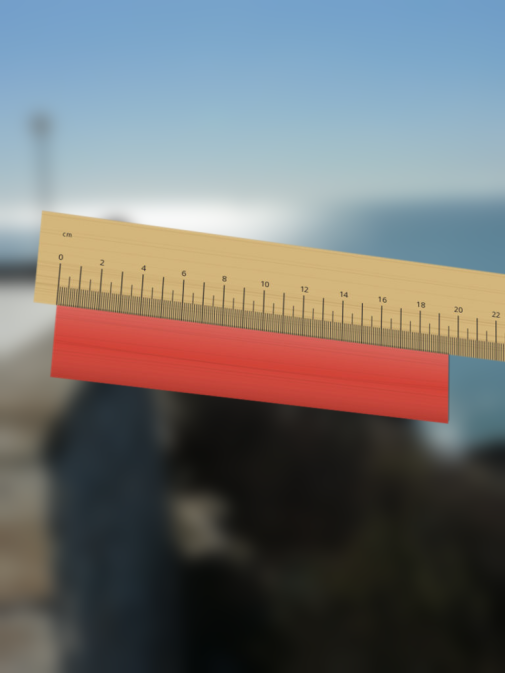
19.5 cm
